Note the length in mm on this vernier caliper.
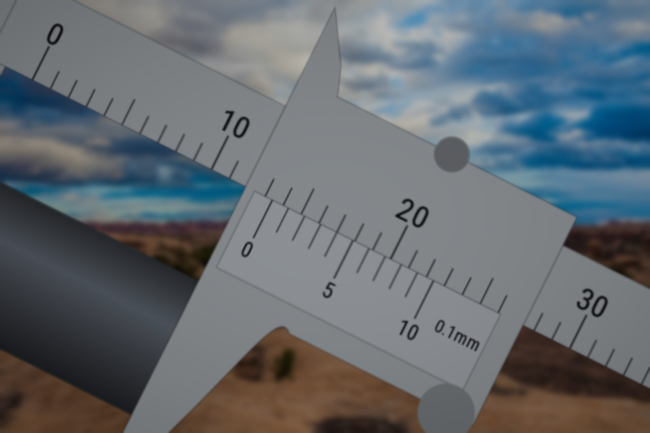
13.4 mm
